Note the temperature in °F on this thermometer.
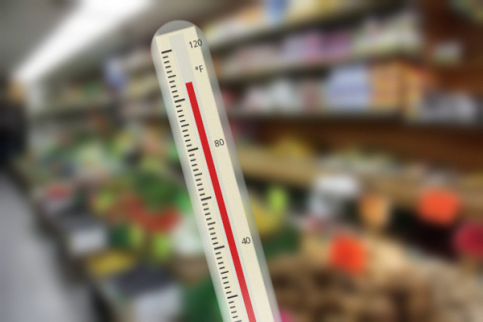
106 °F
